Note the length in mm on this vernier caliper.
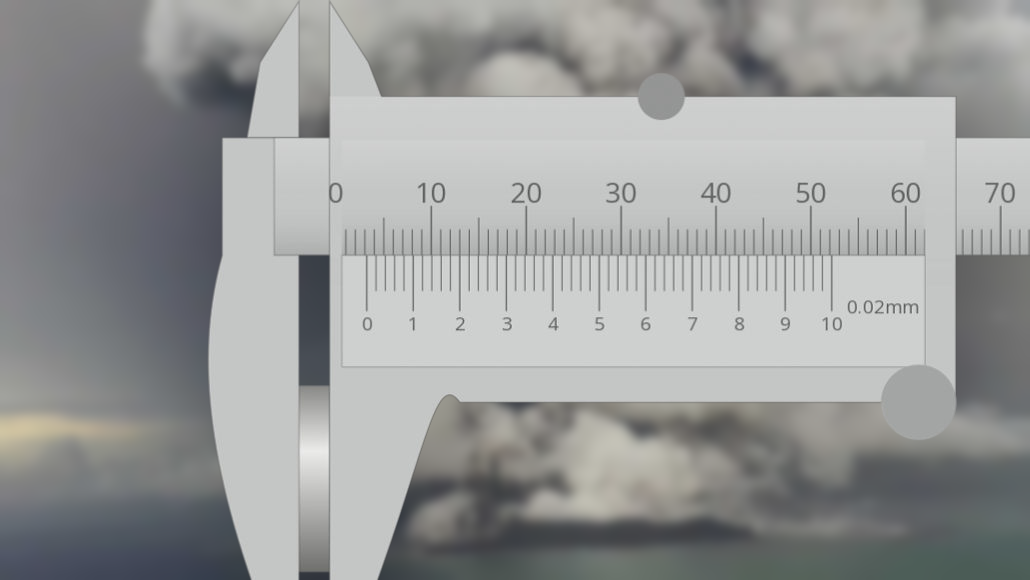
3.2 mm
